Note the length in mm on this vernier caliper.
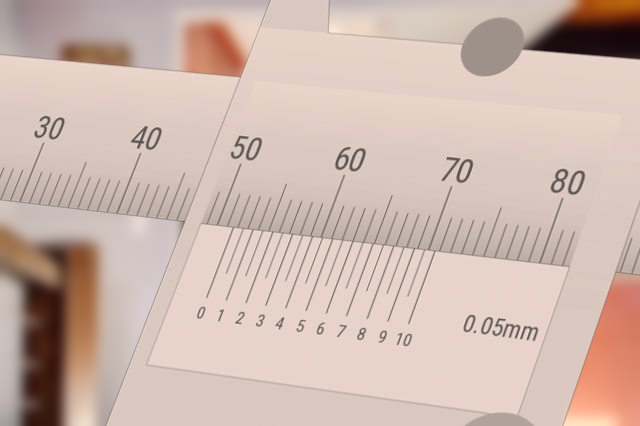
51.6 mm
